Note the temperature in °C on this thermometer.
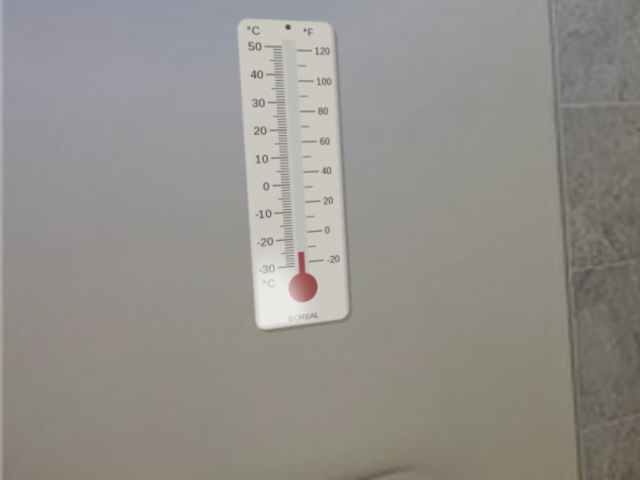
-25 °C
